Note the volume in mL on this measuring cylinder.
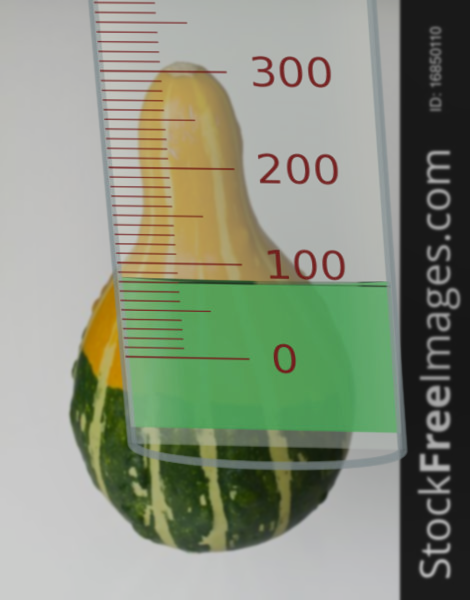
80 mL
